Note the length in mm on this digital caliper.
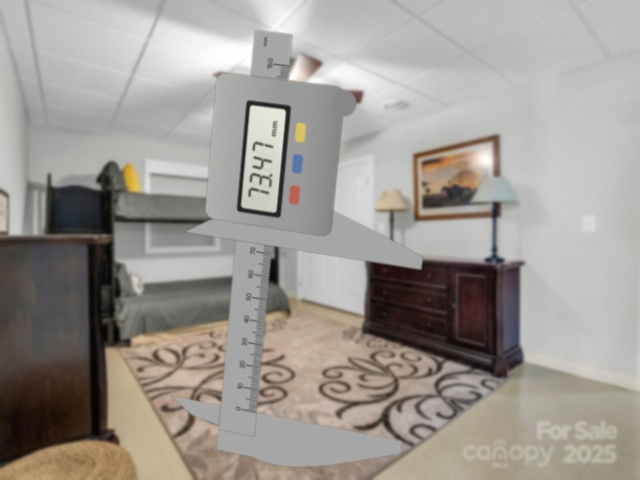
73.47 mm
